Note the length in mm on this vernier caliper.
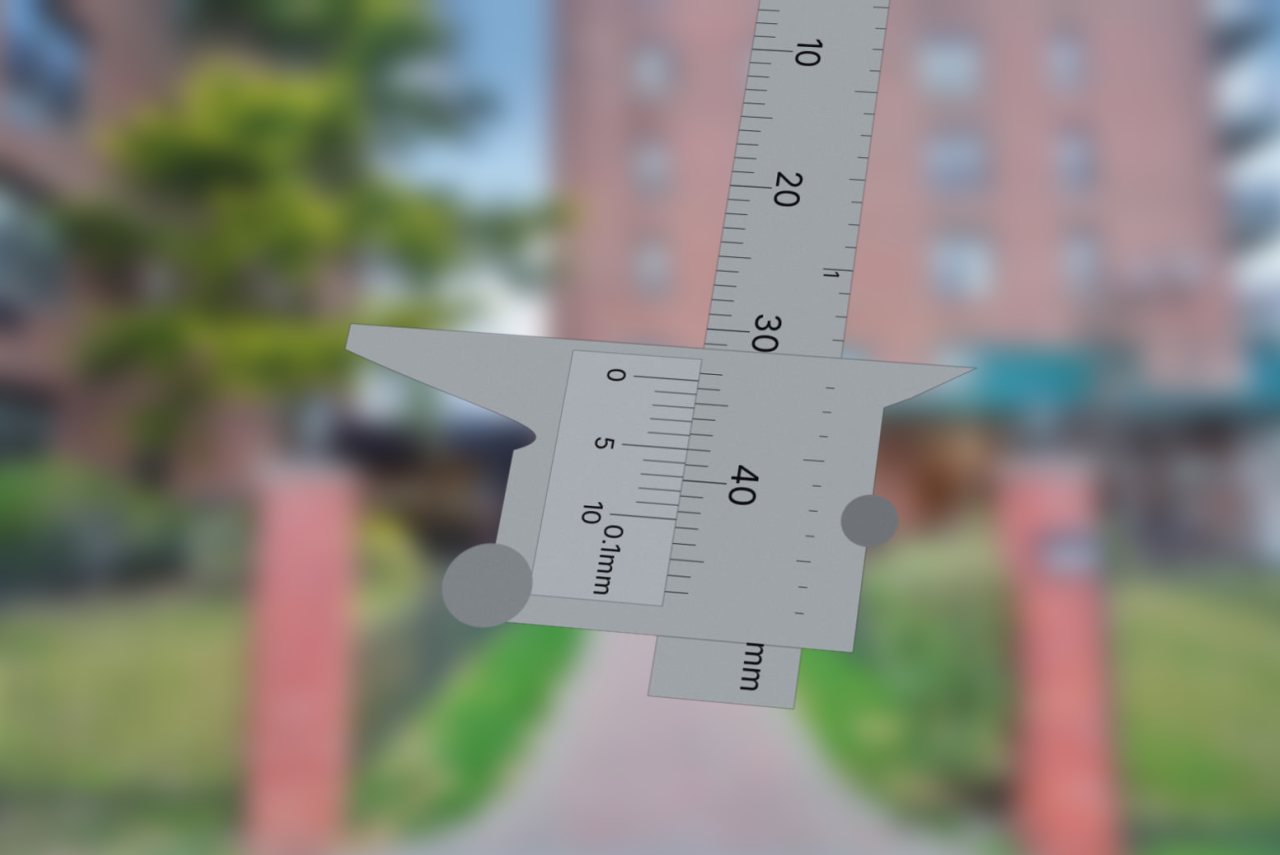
33.5 mm
